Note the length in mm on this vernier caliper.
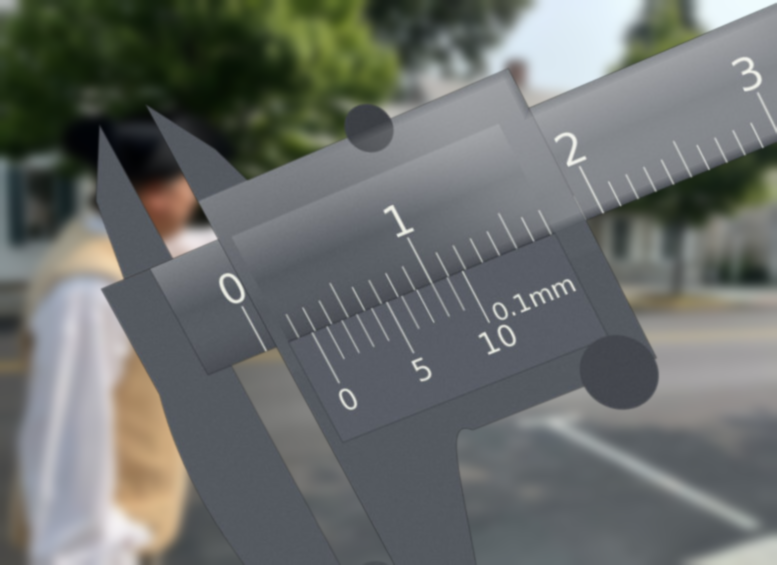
2.8 mm
